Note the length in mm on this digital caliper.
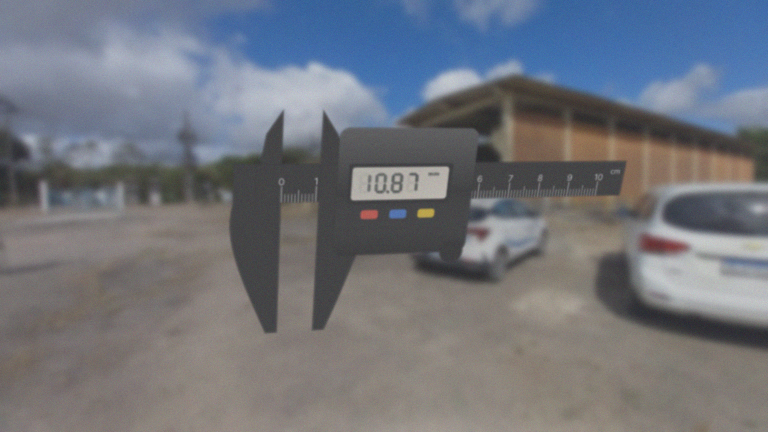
10.87 mm
